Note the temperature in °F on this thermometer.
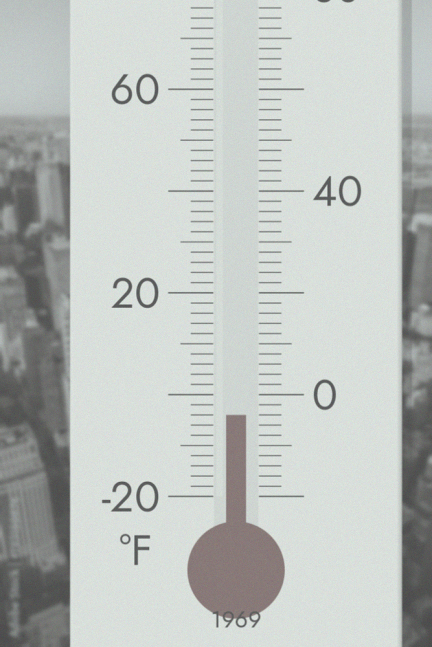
-4 °F
